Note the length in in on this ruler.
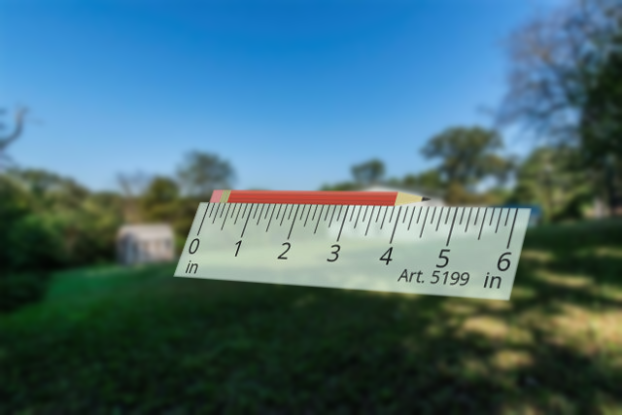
4.5 in
